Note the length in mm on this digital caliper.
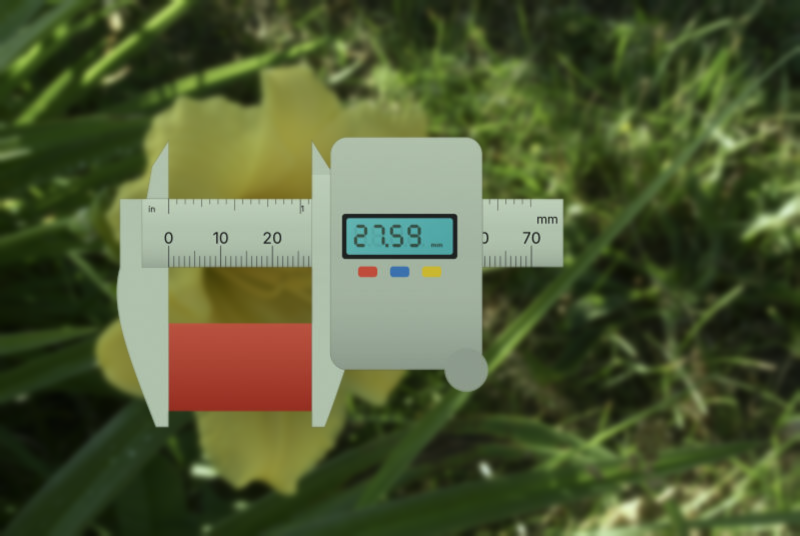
27.59 mm
